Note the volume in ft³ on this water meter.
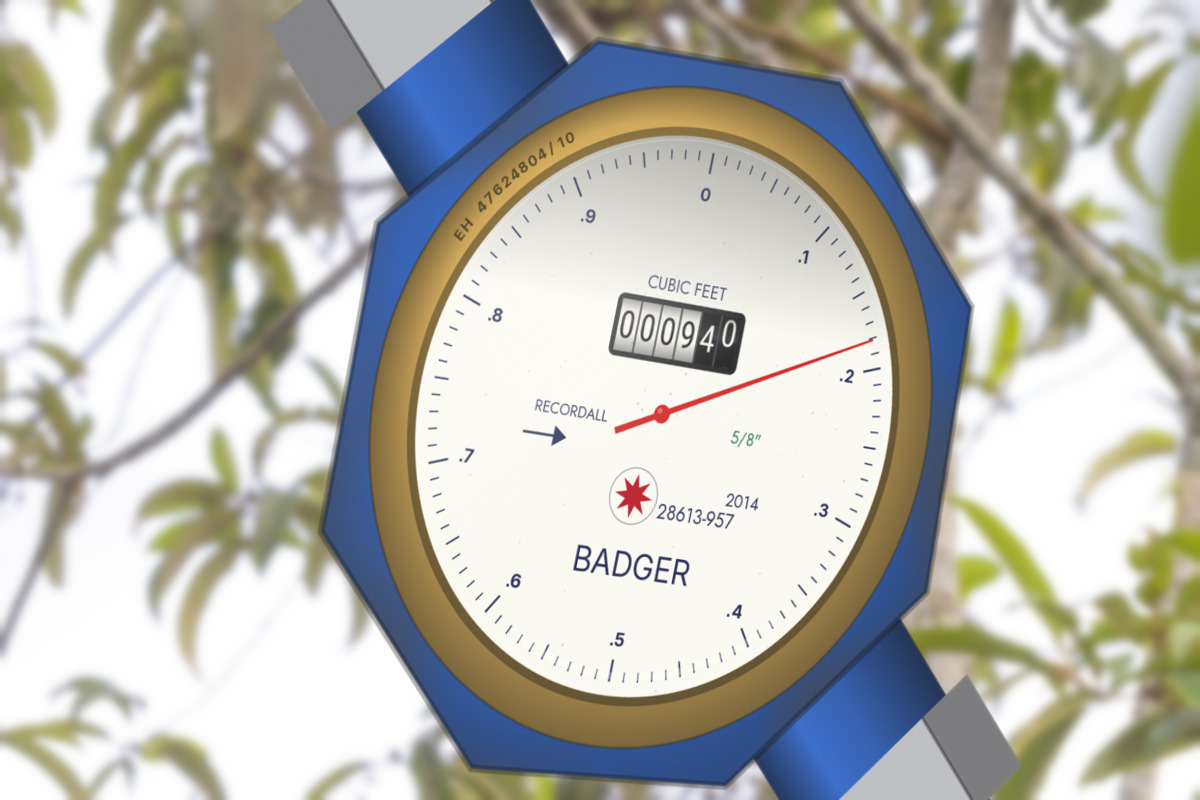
940.18 ft³
